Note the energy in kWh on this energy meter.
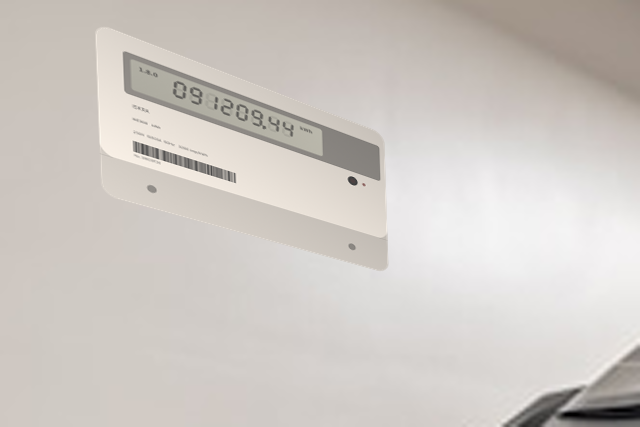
91209.44 kWh
